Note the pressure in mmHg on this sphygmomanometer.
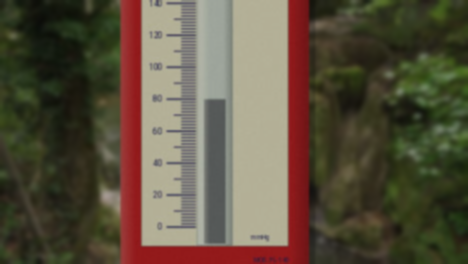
80 mmHg
